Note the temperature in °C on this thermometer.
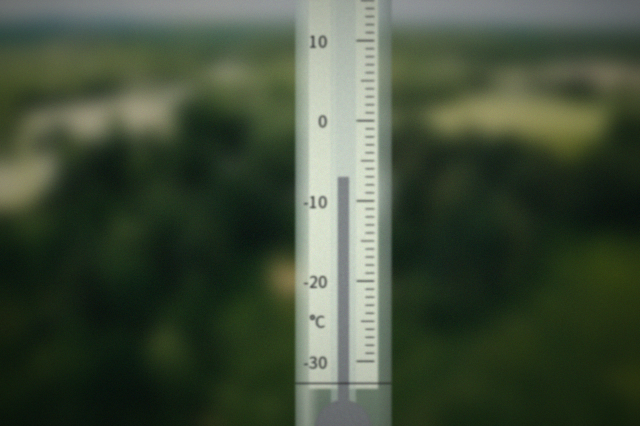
-7 °C
